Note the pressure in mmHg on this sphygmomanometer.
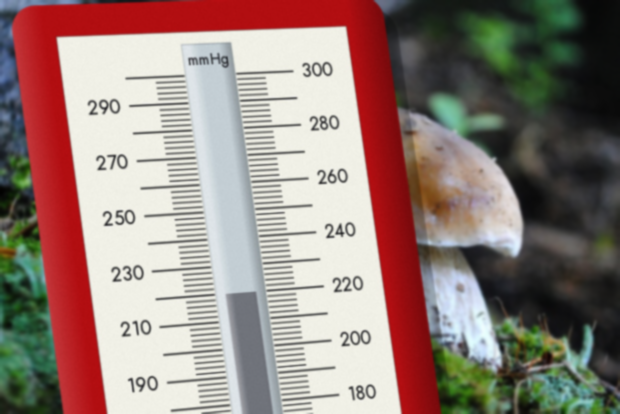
220 mmHg
